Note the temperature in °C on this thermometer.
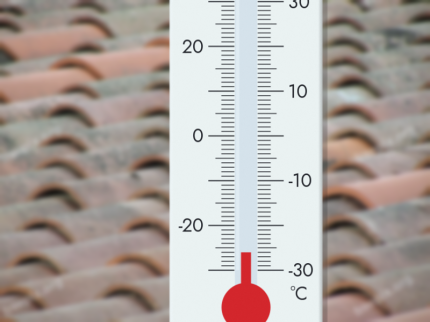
-26 °C
